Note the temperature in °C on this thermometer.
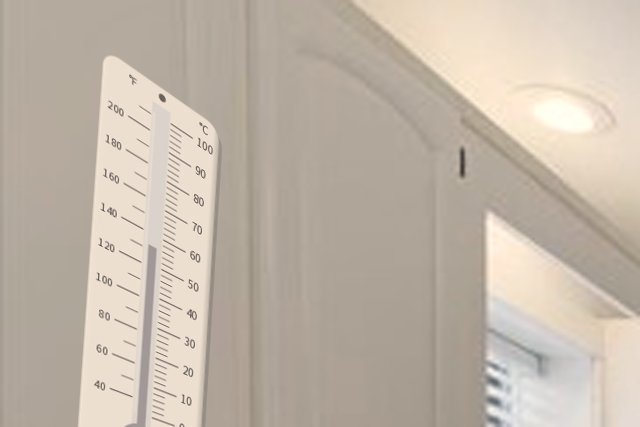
56 °C
